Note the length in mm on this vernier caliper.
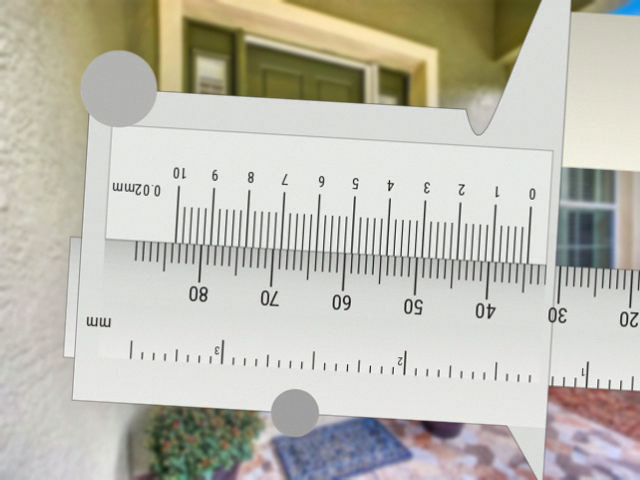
34.6 mm
